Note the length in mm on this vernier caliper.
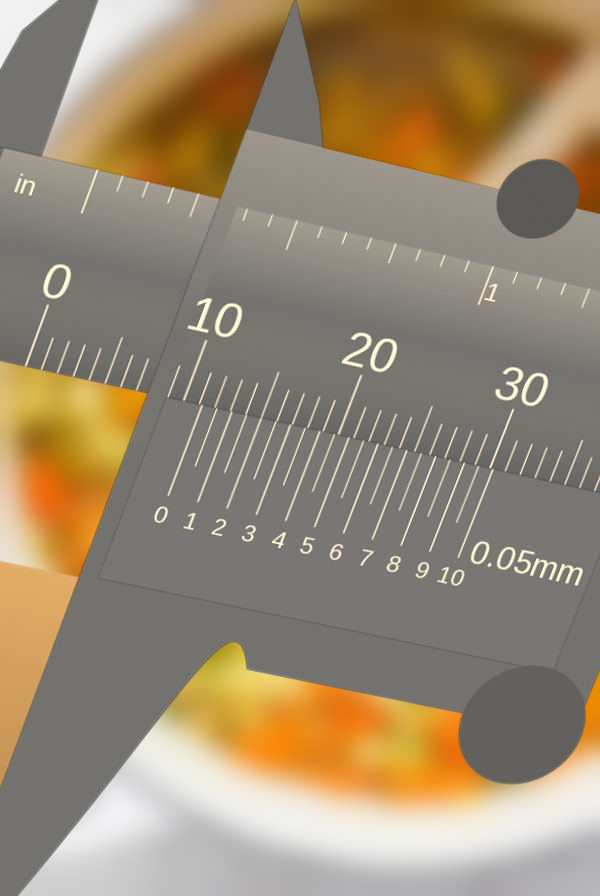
11.2 mm
